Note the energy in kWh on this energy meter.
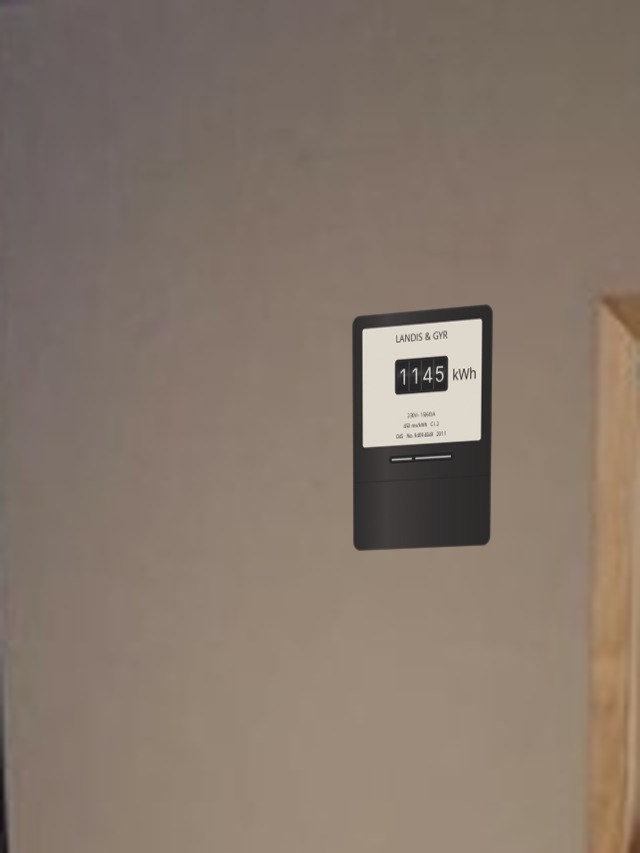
1145 kWh
